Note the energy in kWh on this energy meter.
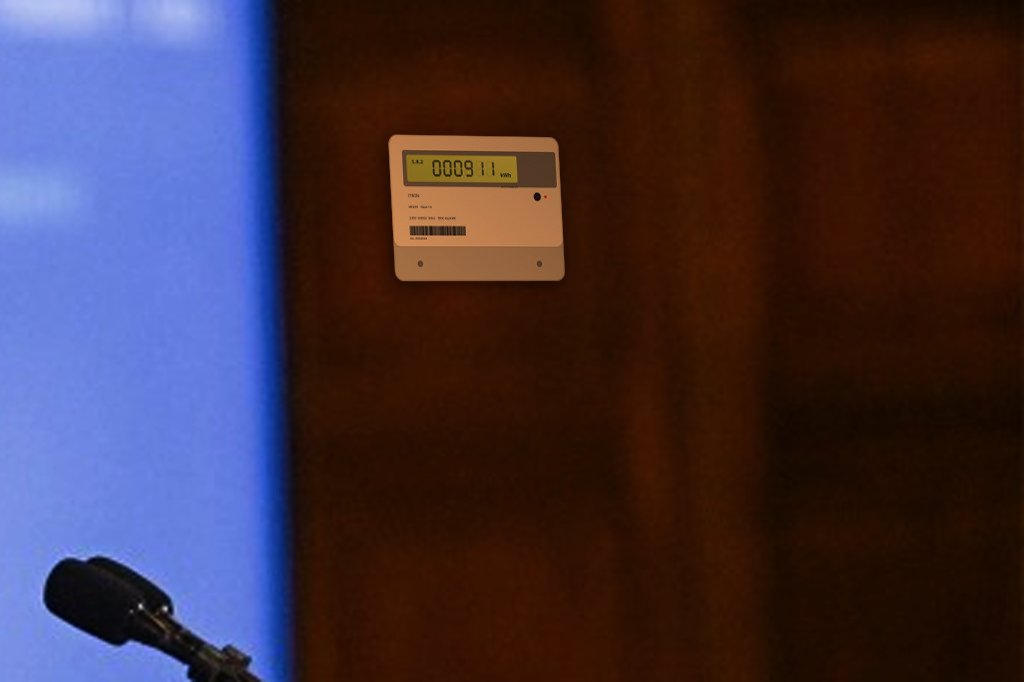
911 kWh
